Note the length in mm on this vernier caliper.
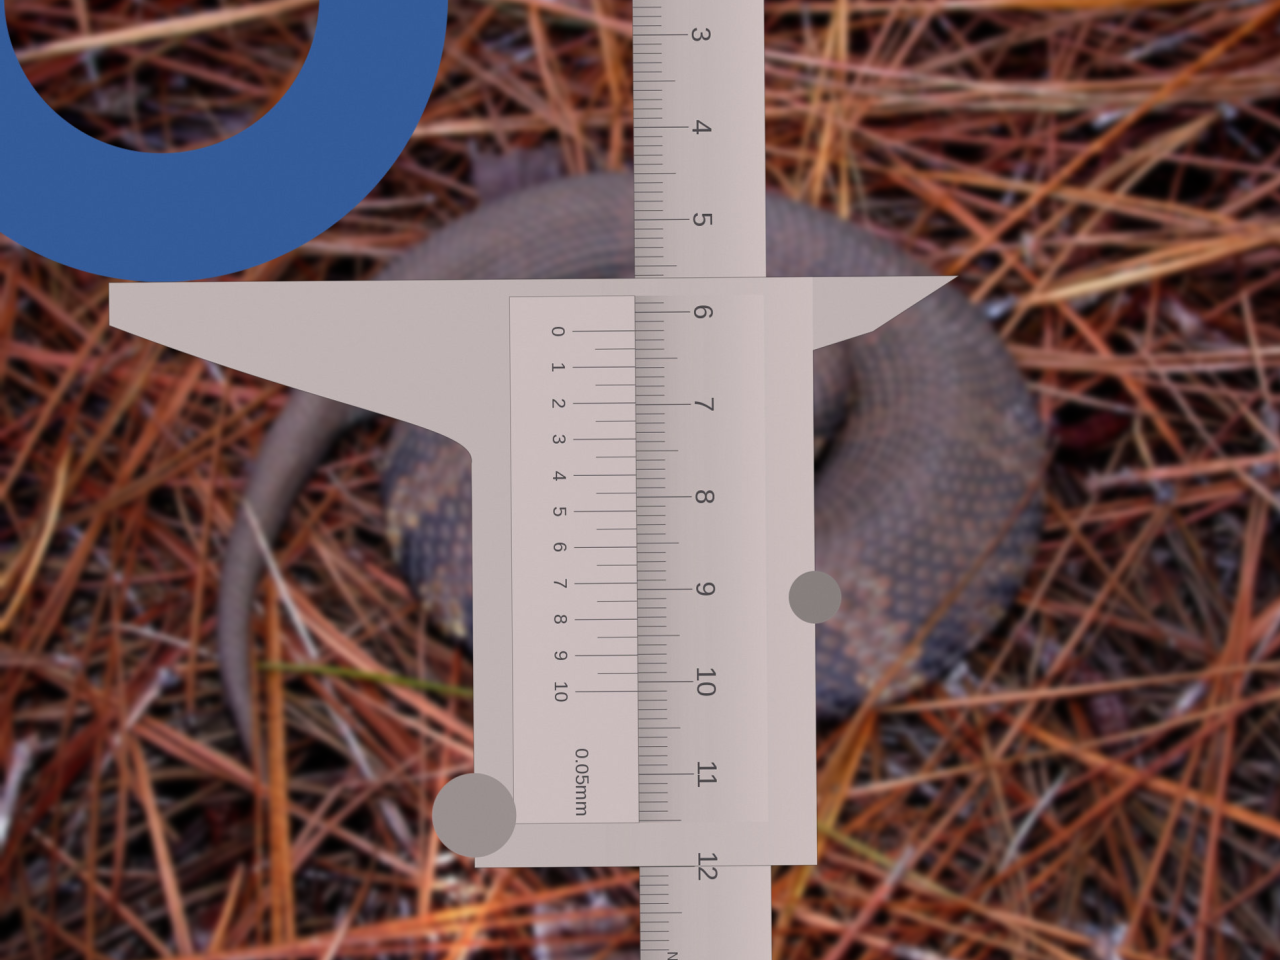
62.0 mm
